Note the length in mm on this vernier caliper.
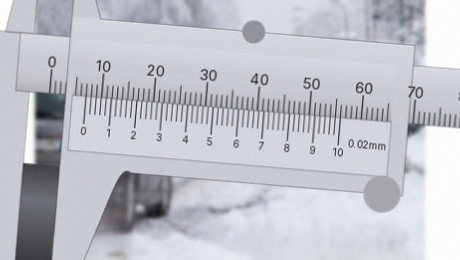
7.0 mm
